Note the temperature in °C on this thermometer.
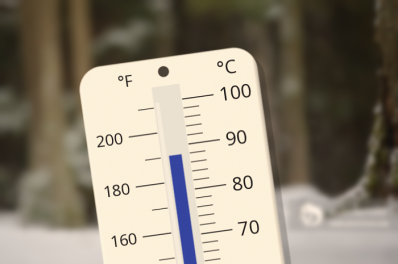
88 °C
